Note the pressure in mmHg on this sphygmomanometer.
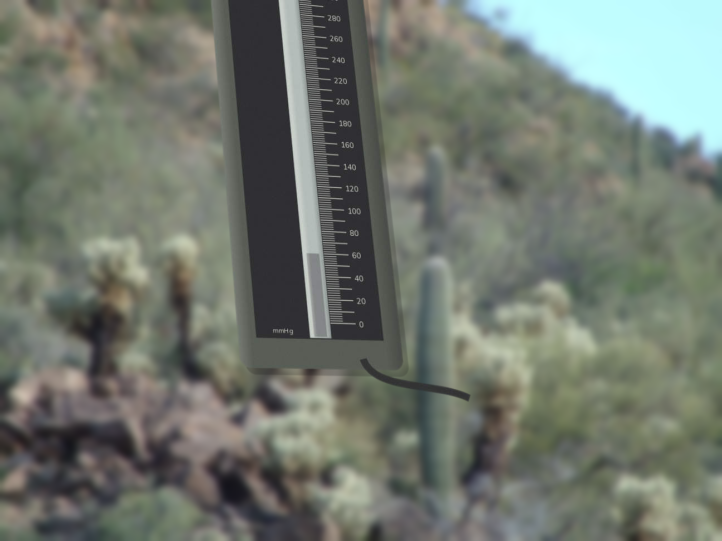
60 mmHg
